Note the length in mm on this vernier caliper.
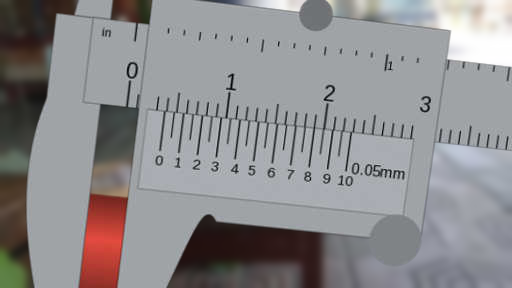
3.8 mm
